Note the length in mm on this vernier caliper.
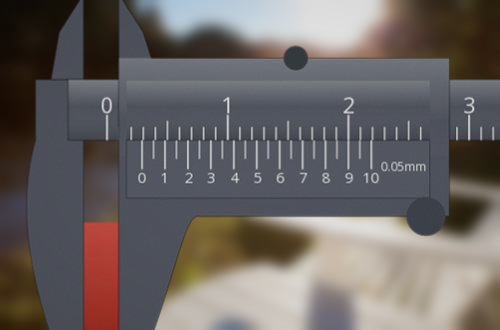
2.9 mm
